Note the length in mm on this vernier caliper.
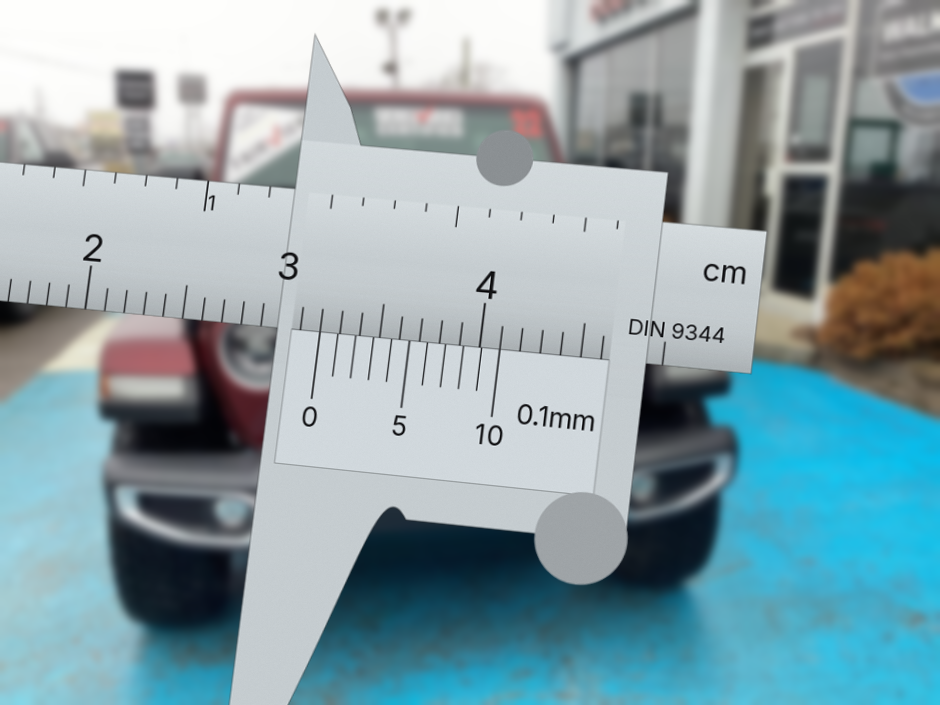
32.0 mm
